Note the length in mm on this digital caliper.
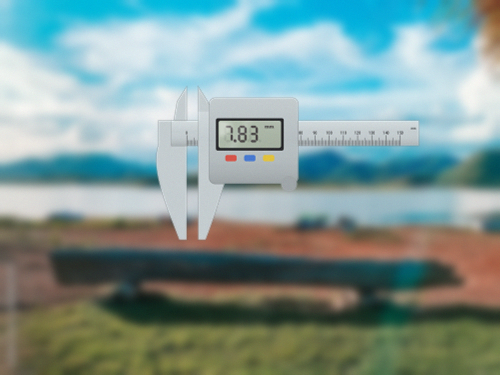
7.83 mm
